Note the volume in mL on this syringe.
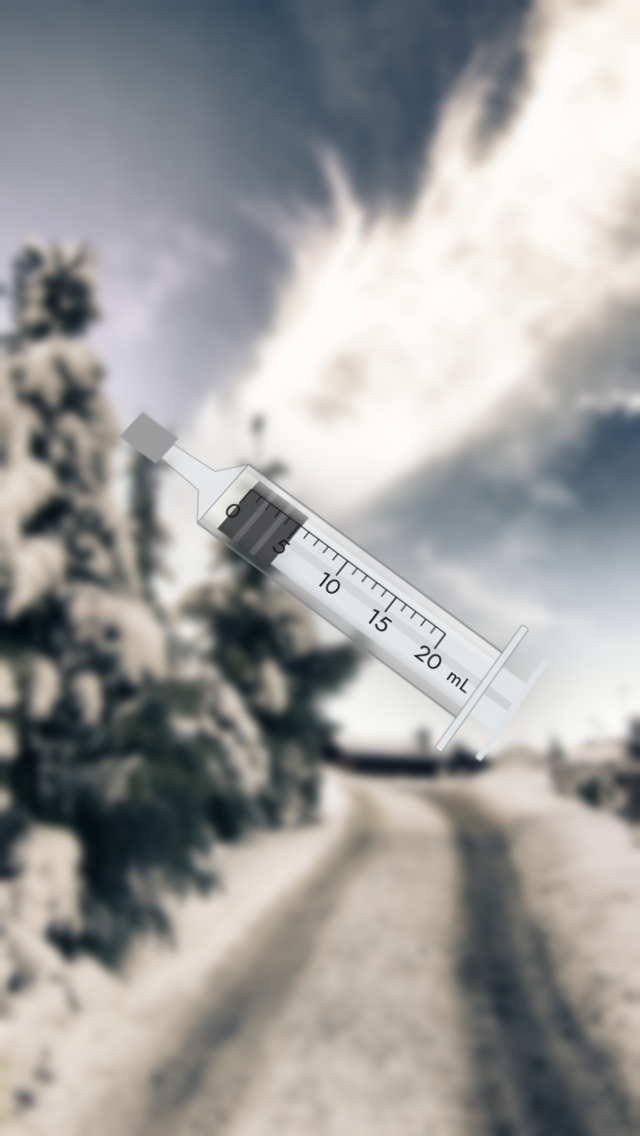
0 mL
